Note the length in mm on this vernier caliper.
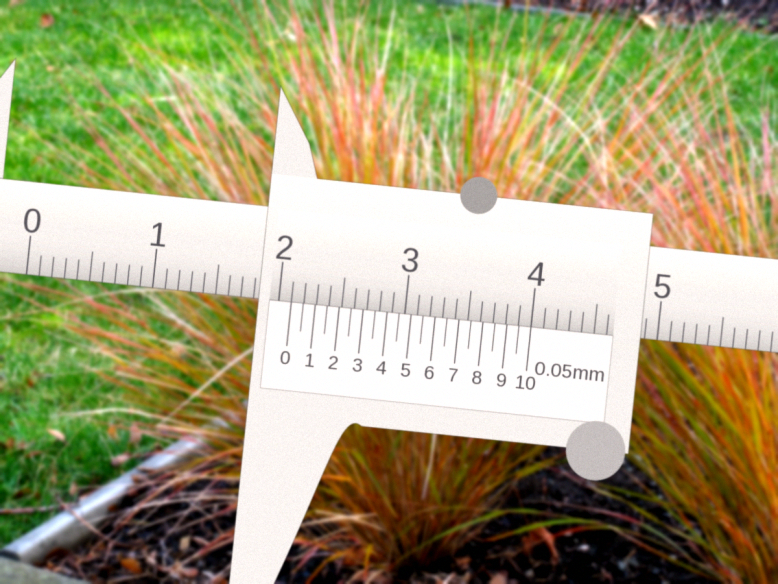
21.0 mm
